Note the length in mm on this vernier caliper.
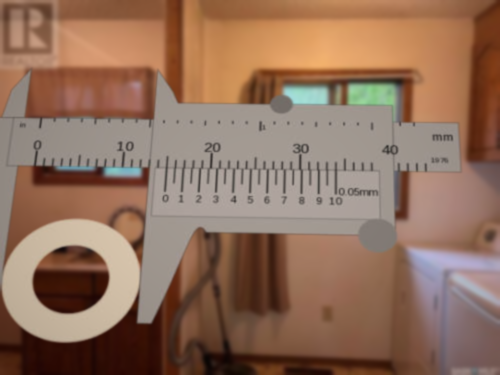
15.0 mm
